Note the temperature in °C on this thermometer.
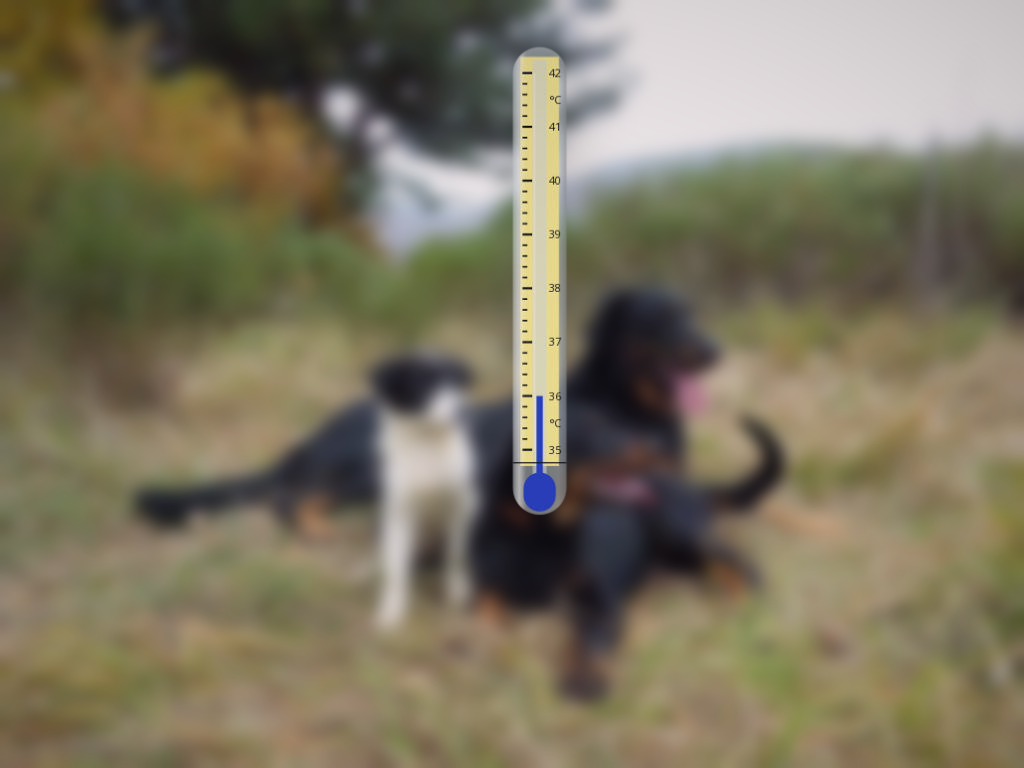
36 °C
